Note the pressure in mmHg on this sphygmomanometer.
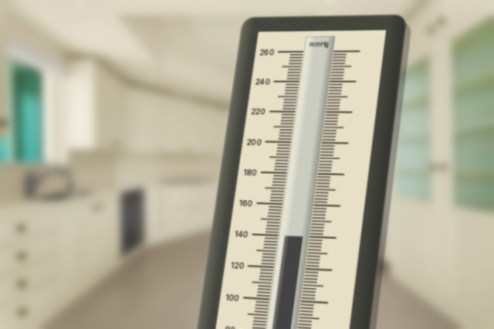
140 mmHg
